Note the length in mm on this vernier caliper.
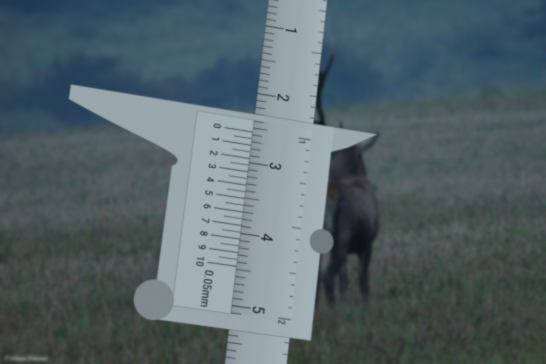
25.6 mm
